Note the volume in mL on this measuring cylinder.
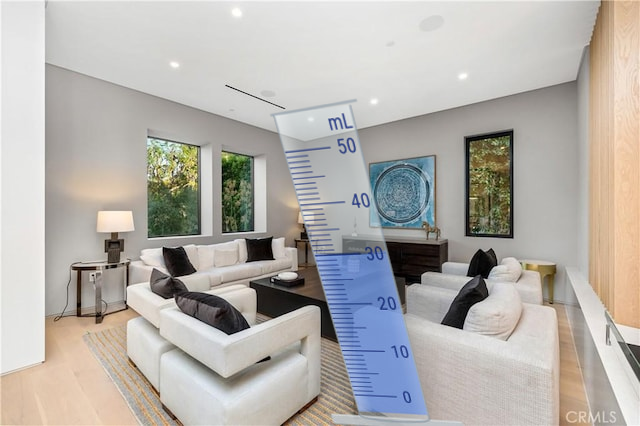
30 mL
